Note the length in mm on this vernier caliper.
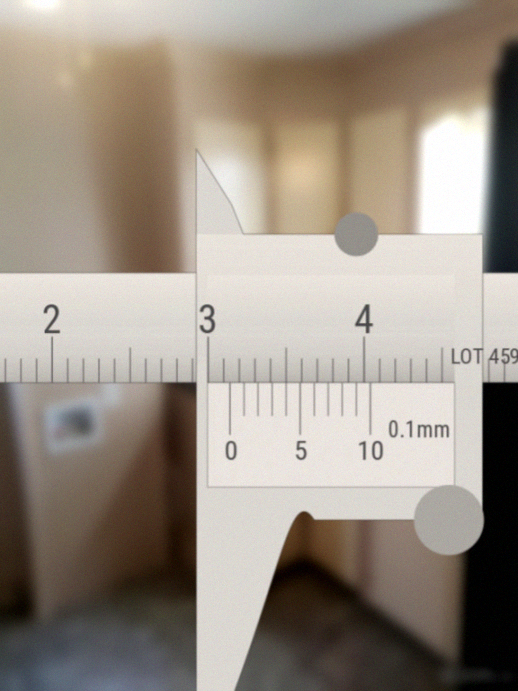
31.4 mm
